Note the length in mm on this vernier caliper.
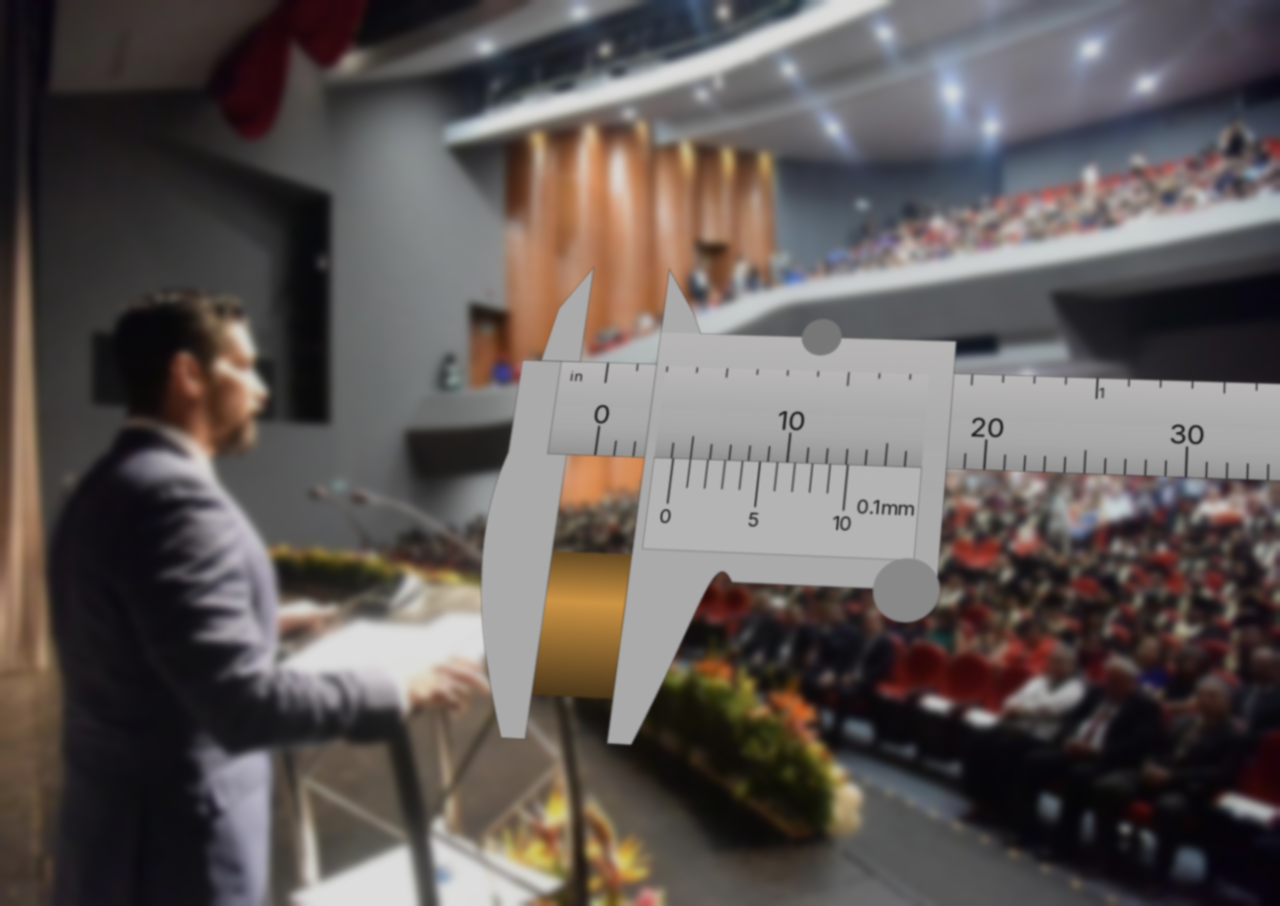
4.1 mm
